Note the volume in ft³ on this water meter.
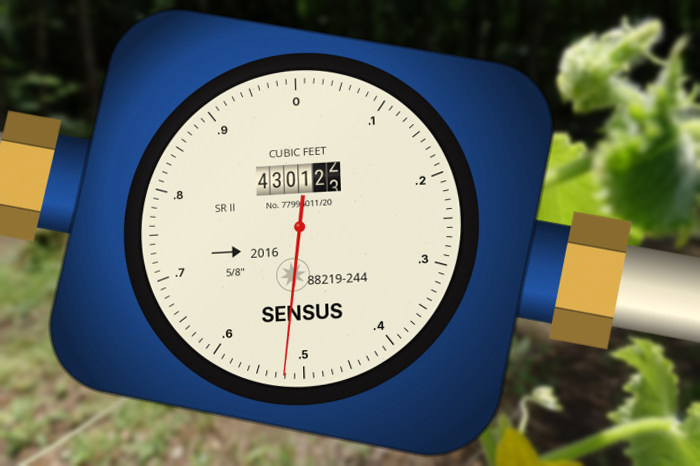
430122.52 ft³
